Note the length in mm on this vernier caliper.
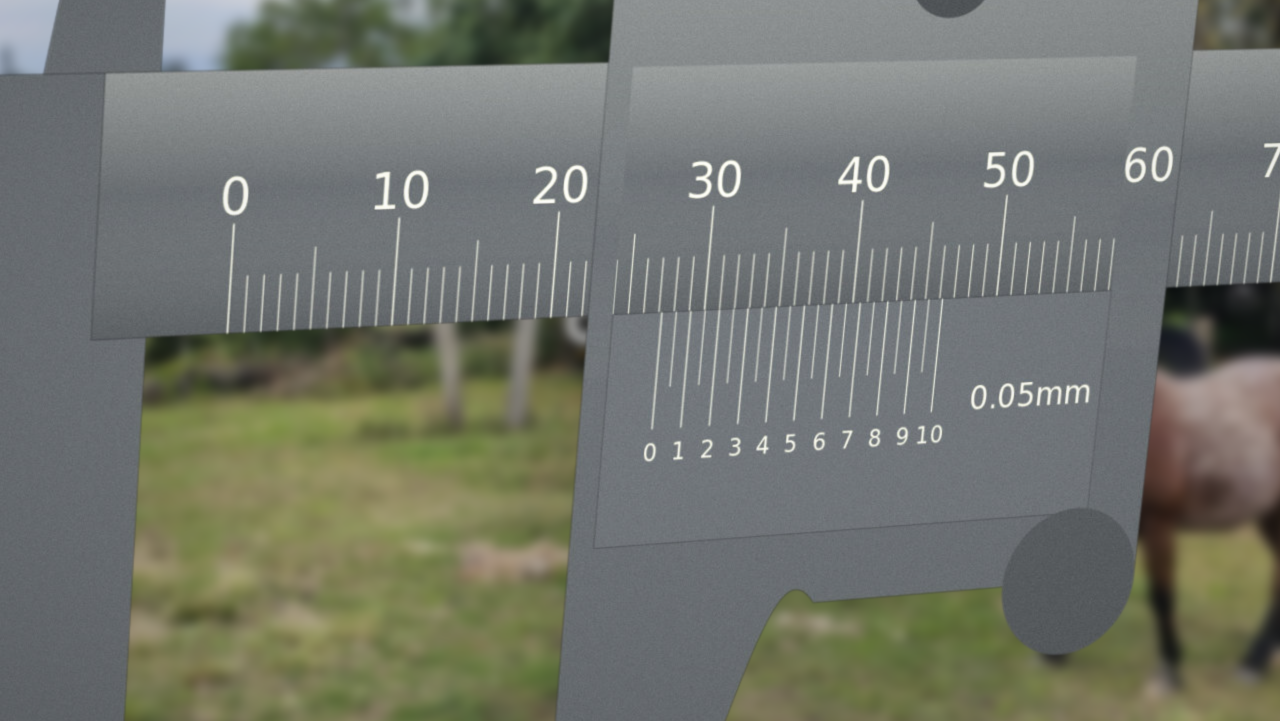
27.2 mm
